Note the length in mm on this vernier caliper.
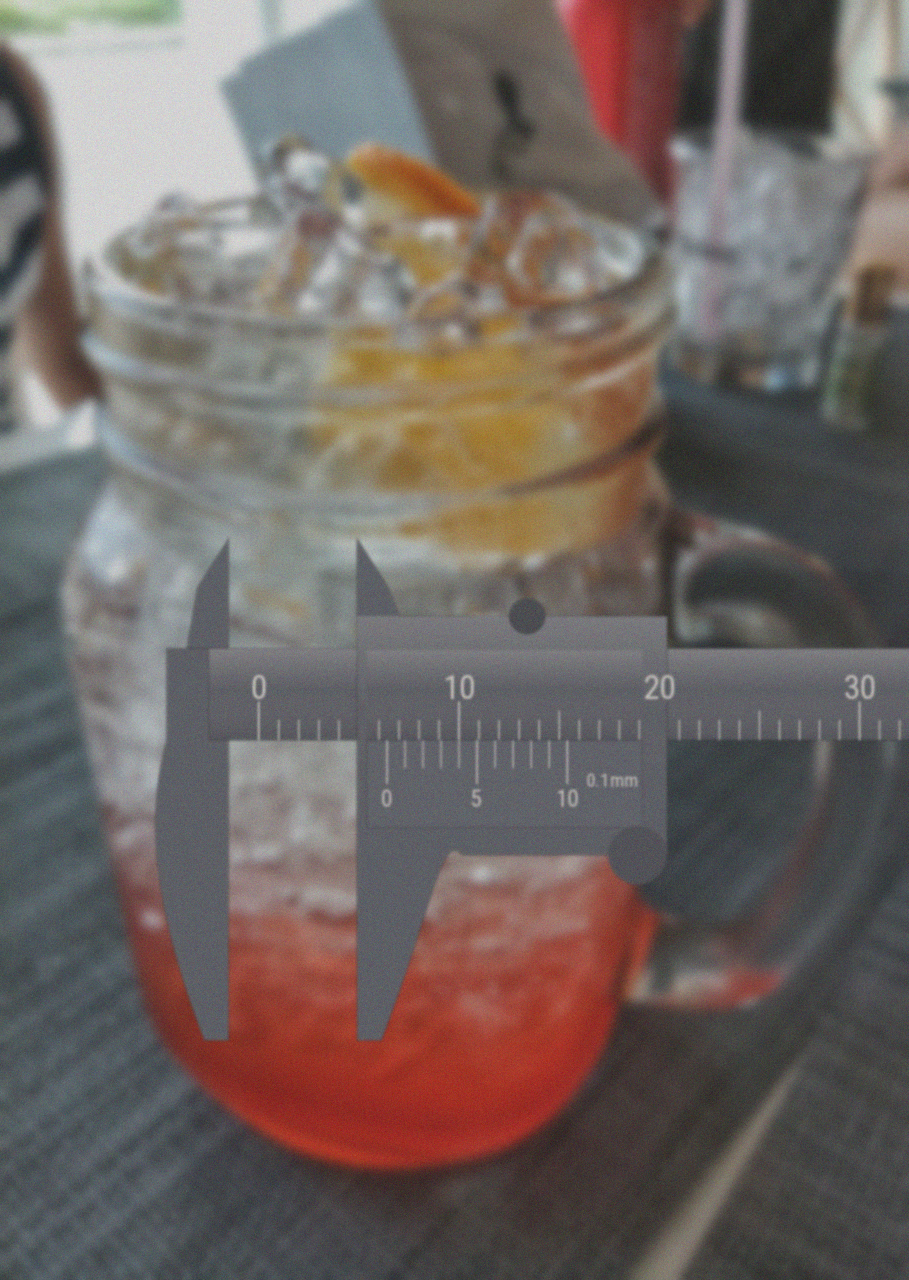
6.4 mm
